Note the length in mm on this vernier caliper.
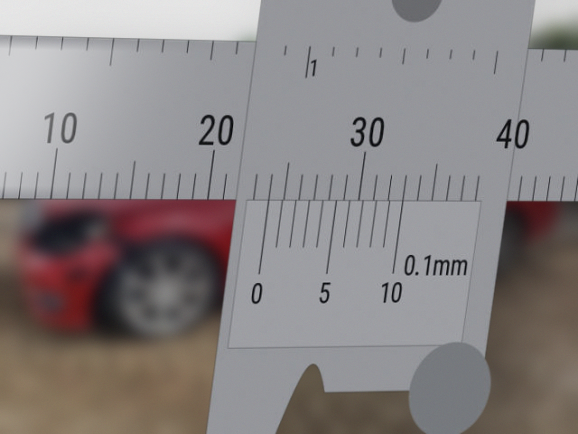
24.0 mm
